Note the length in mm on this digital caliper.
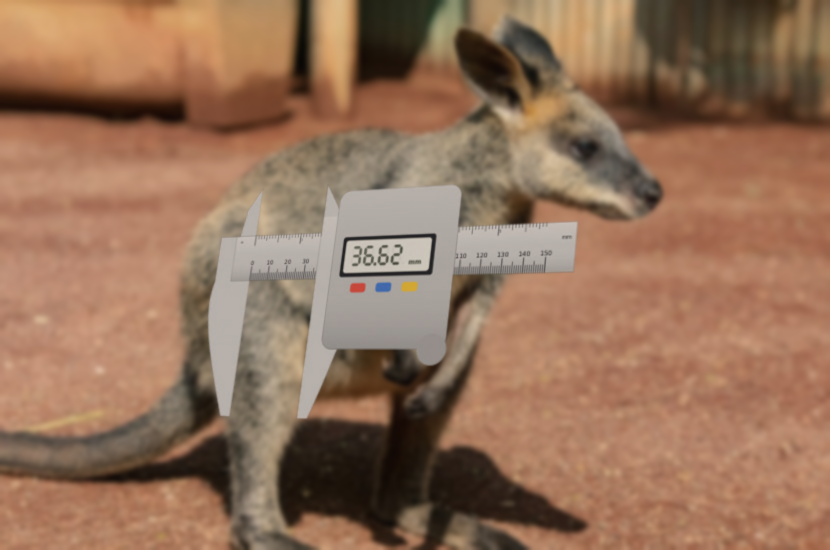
36.62 mm
